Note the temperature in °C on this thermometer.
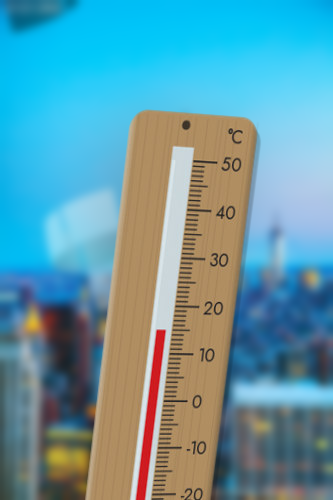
15 °C
